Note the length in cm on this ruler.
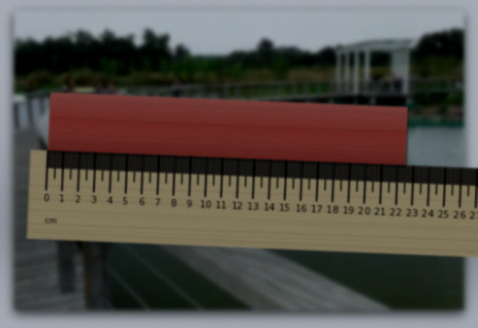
22.5 cm
